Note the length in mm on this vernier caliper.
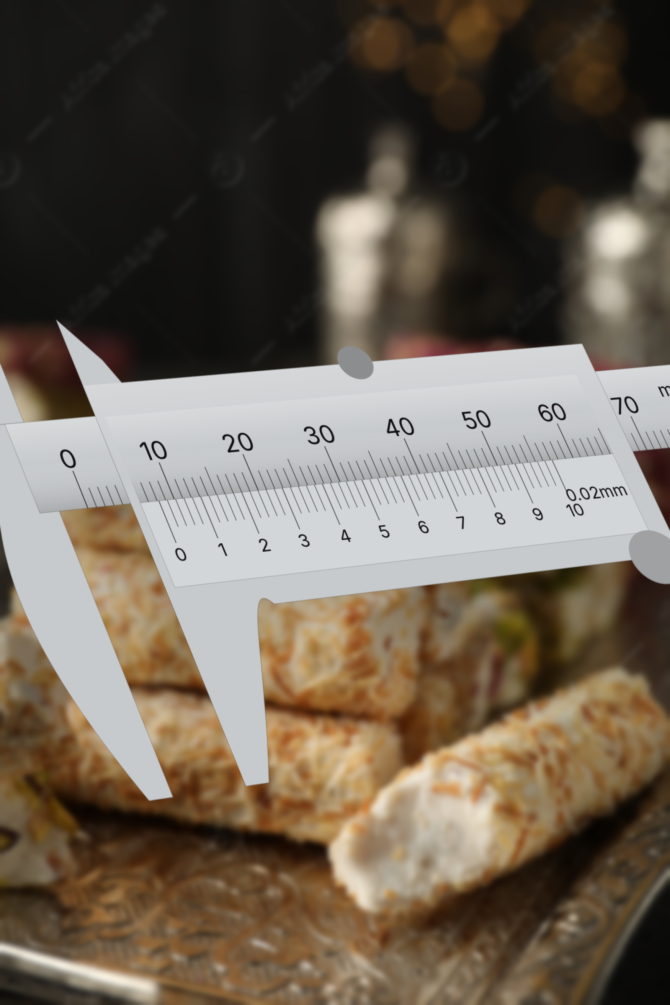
8.2 mm
